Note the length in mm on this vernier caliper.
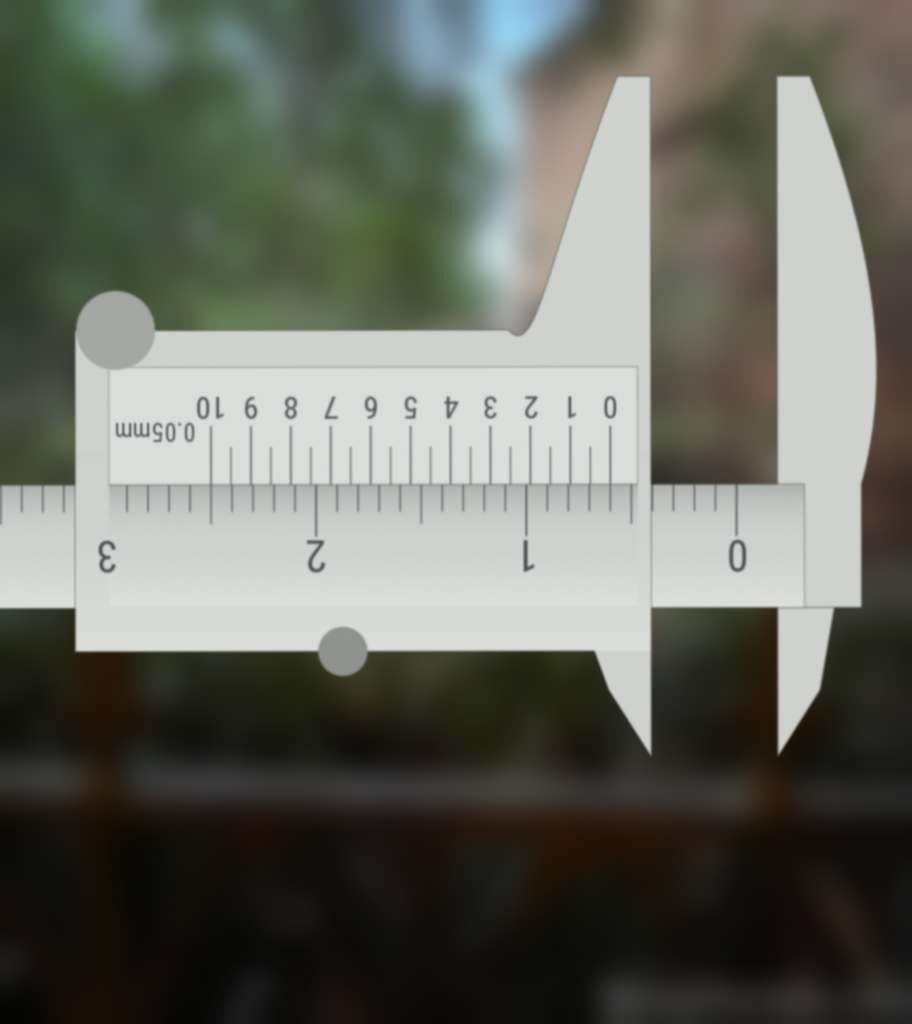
6.0 mm
